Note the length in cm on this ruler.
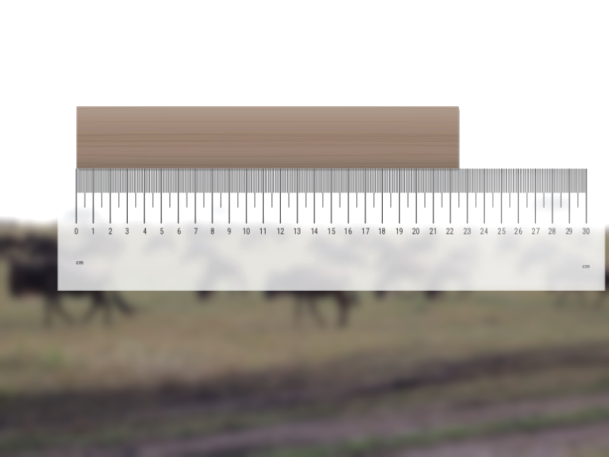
22.5 cm
